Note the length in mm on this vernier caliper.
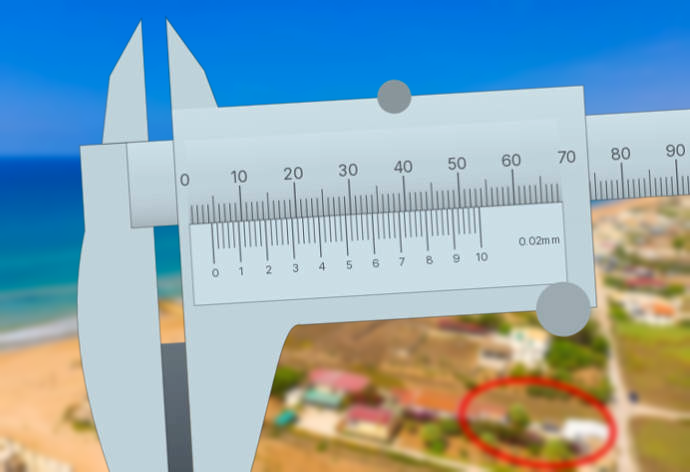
4.5 mm
